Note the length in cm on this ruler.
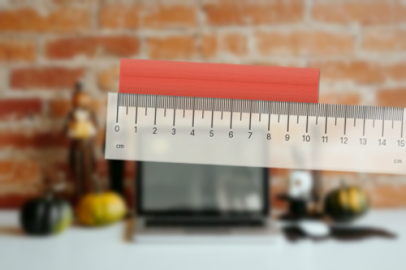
10.5 cm
